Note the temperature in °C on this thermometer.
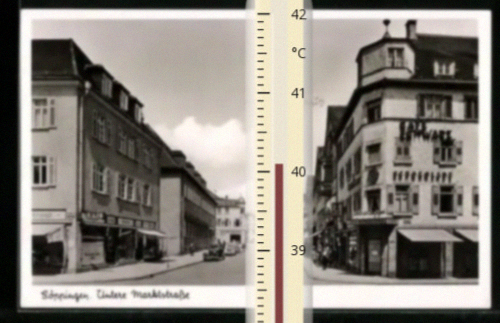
40.1 °C
